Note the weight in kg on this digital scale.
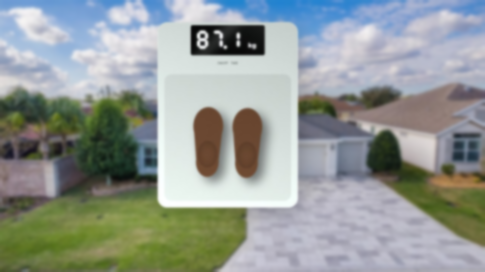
87.1 kg
